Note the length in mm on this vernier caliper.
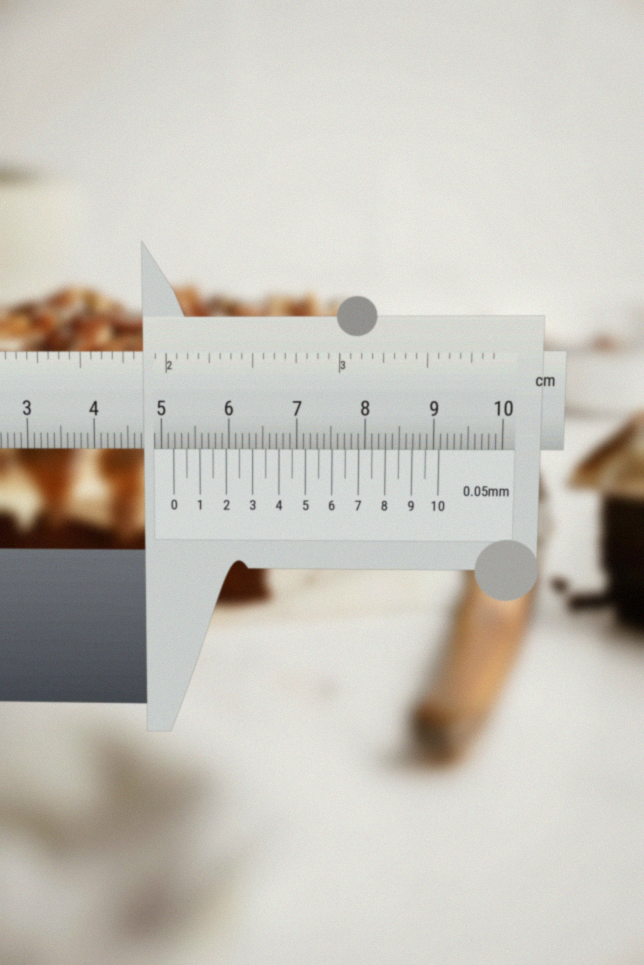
51.8 mm
